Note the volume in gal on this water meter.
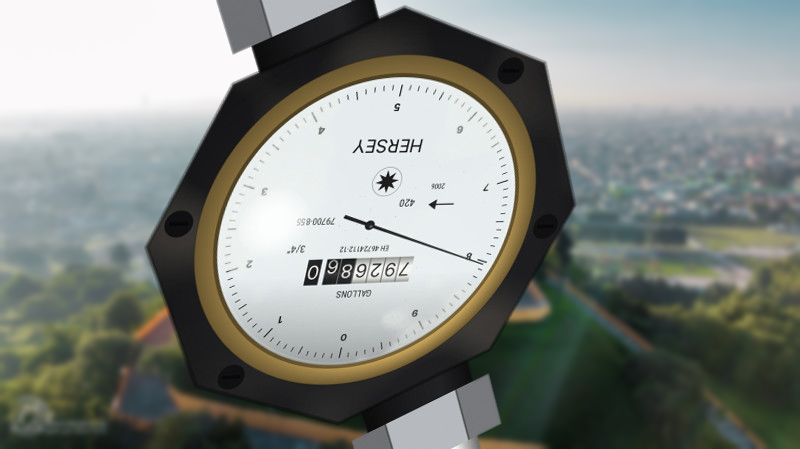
7926858.0 gal
